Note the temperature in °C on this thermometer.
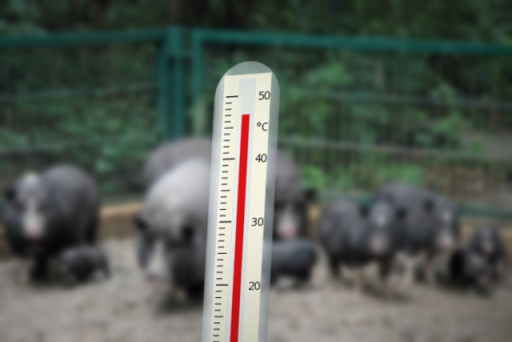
47 °C
